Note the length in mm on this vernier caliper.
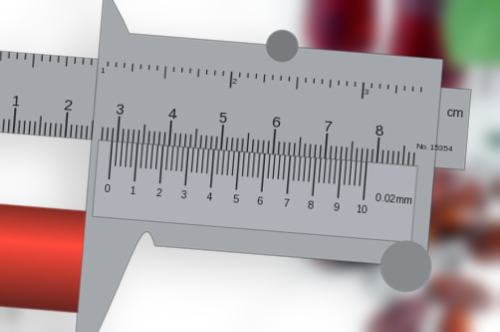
29.0 mm
